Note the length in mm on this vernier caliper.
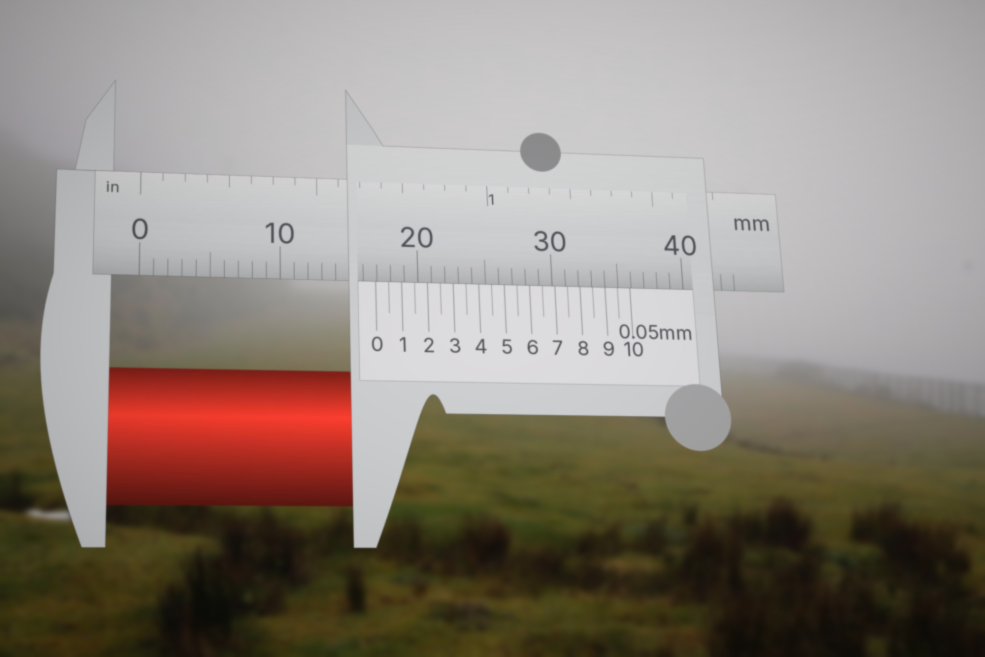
16.9 mm
